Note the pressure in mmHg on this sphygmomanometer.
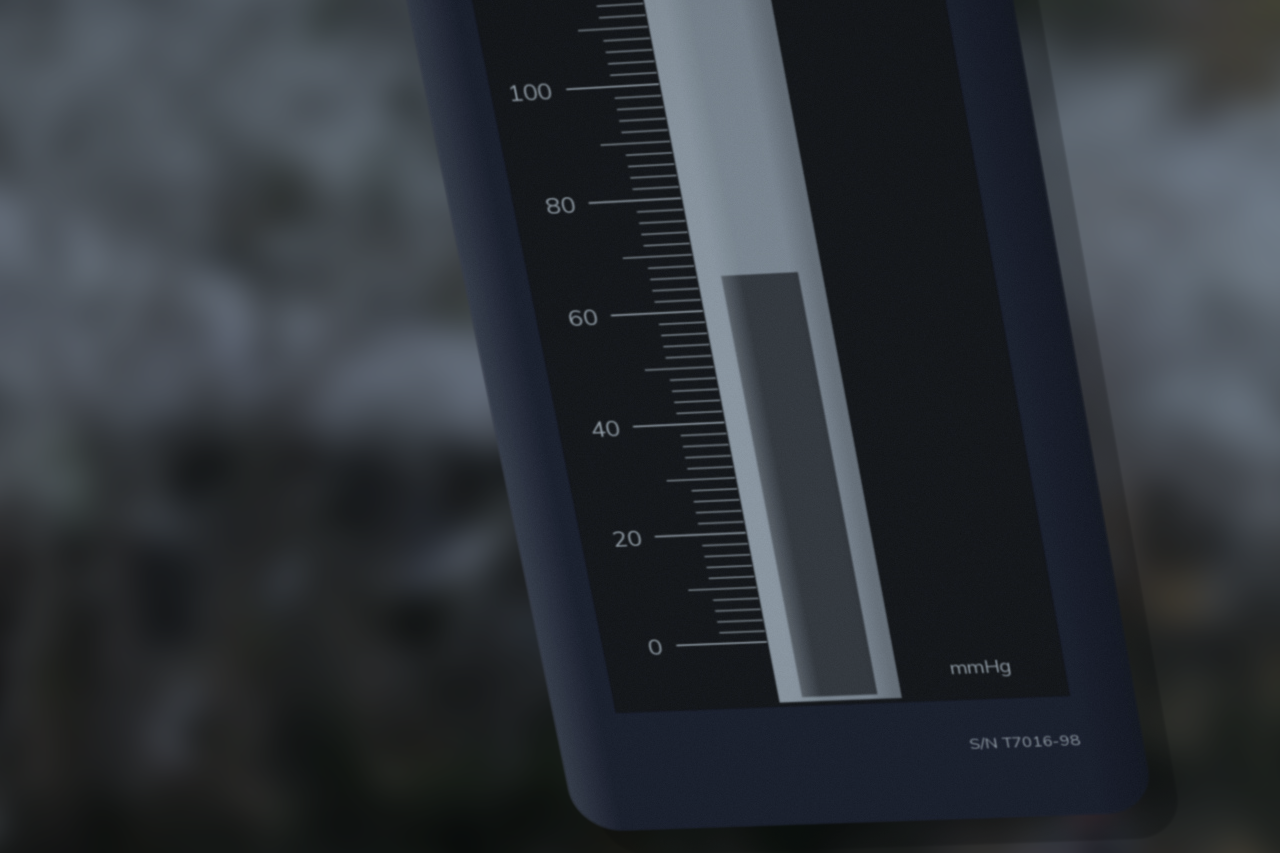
66 mmHg
